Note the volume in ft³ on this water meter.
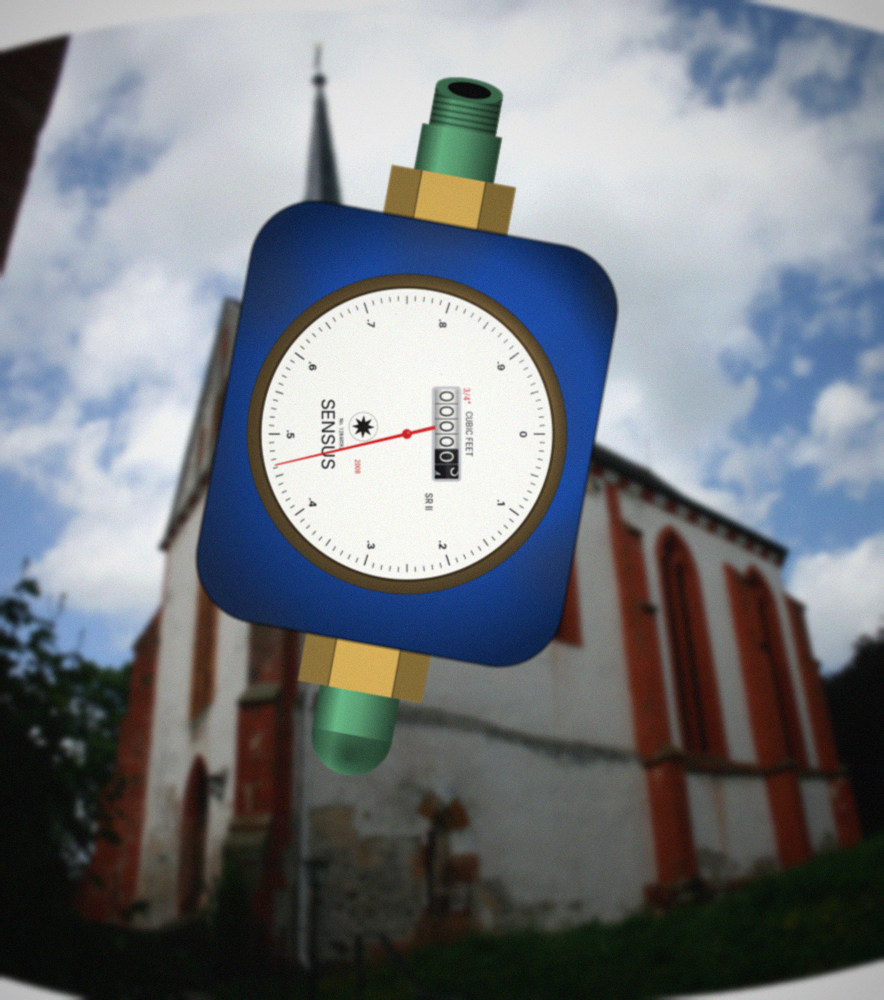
3.46 ft³
